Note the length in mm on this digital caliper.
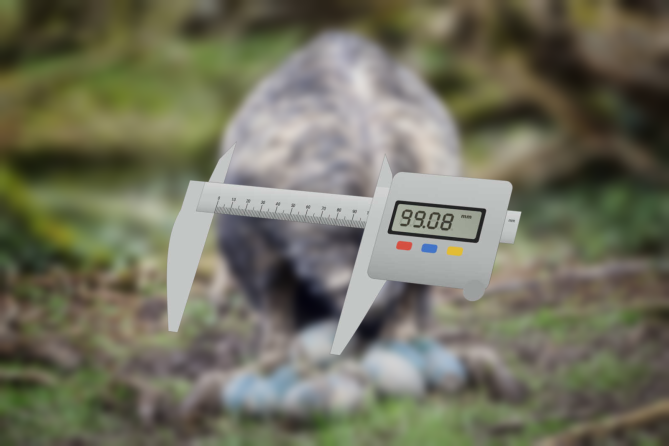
99.08 mm
